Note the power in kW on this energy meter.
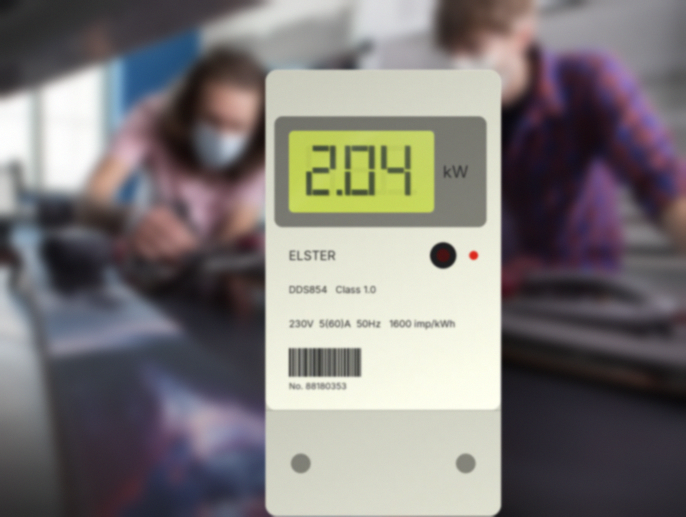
2.04 kW
